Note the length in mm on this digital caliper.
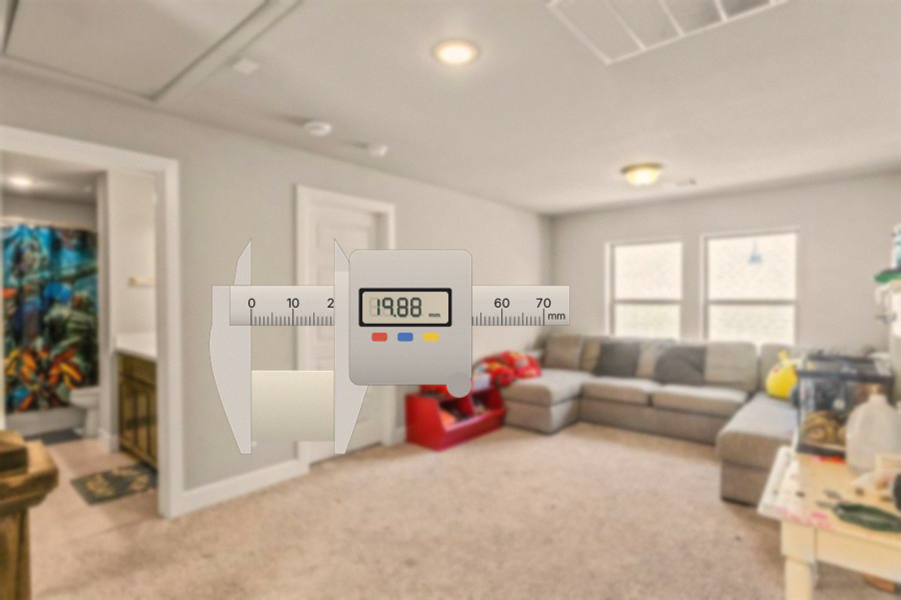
19.88 mm
